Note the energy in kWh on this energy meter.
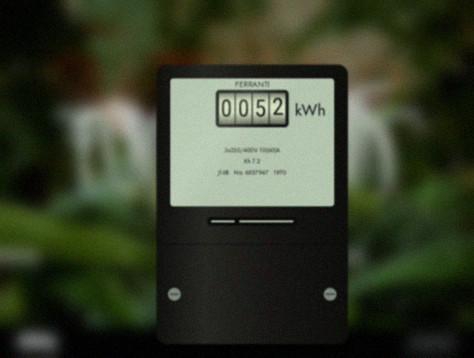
52 kWh
